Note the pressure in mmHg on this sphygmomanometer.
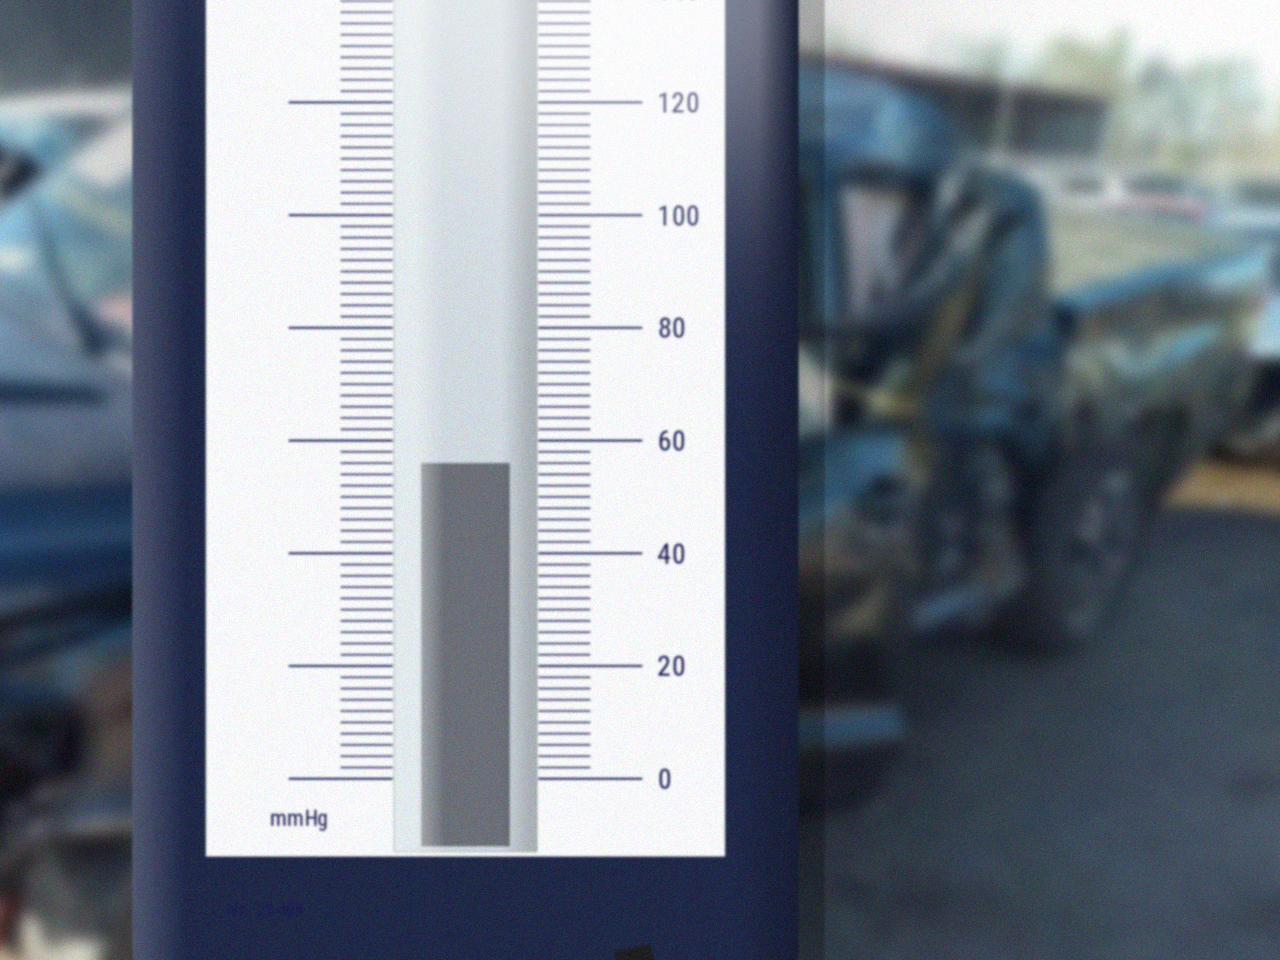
56 mmHg
